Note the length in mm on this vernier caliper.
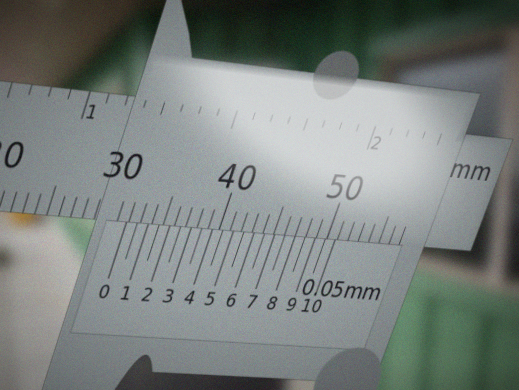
31.8 mm
